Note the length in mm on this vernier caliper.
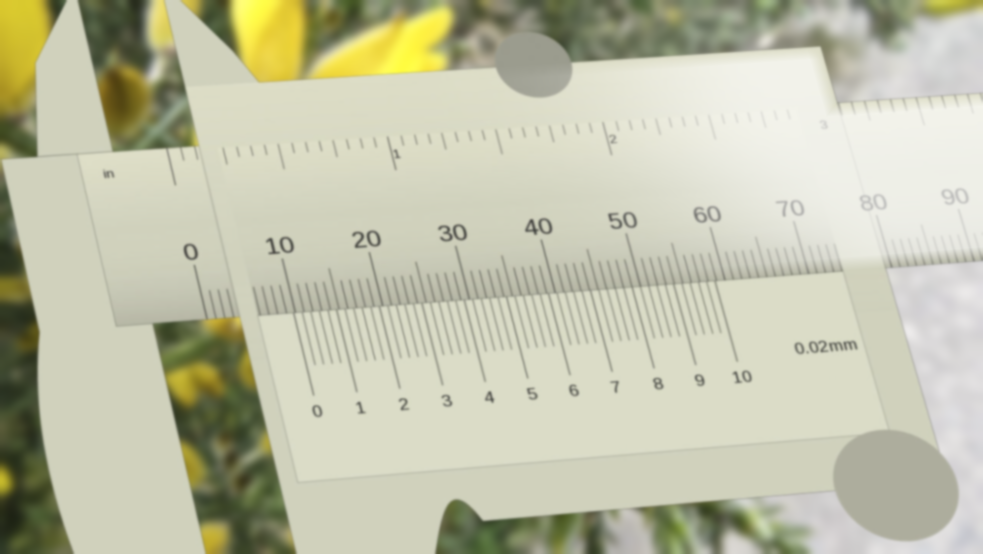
9.8 mm
